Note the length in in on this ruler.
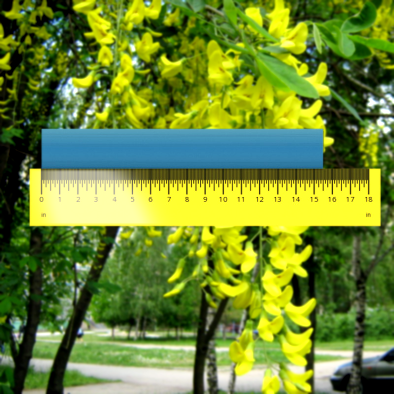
15.5 in
